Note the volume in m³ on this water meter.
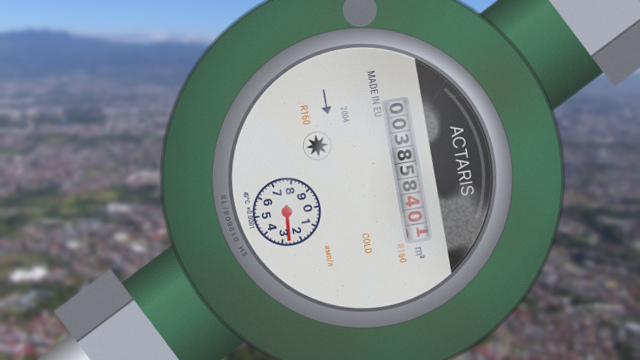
3858.4012 m³
